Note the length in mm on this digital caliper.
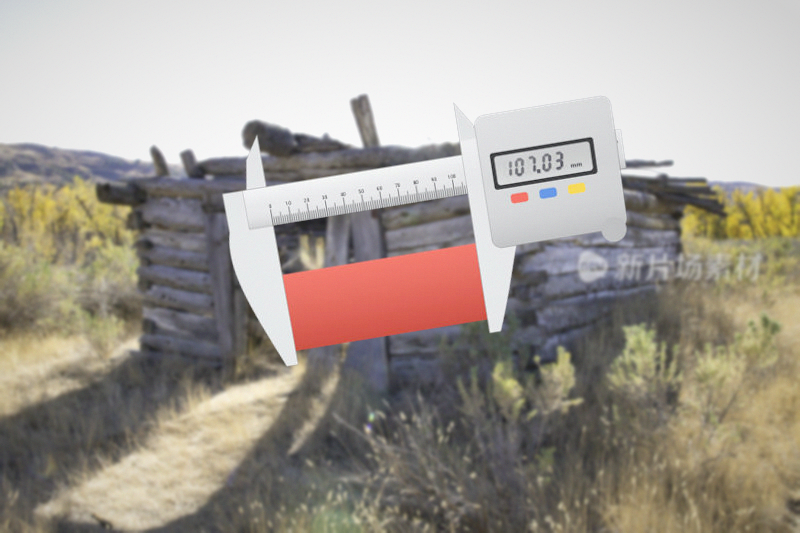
107.03 mm
